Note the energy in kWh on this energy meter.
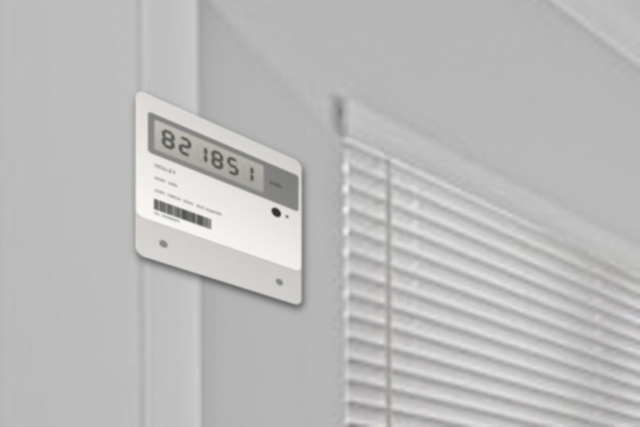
821851 kWh
